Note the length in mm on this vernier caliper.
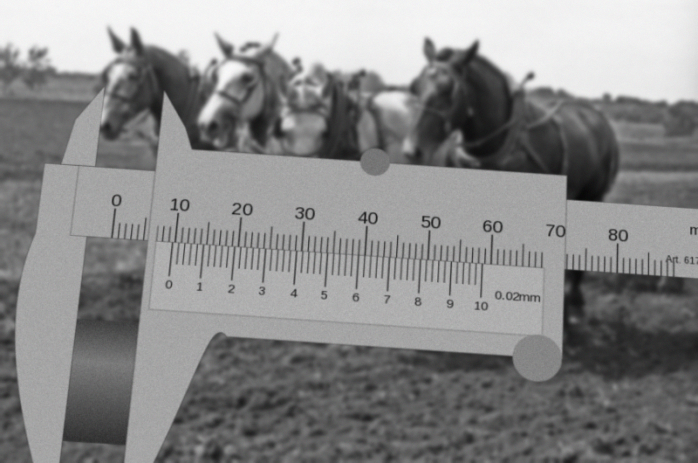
9.6 mm
